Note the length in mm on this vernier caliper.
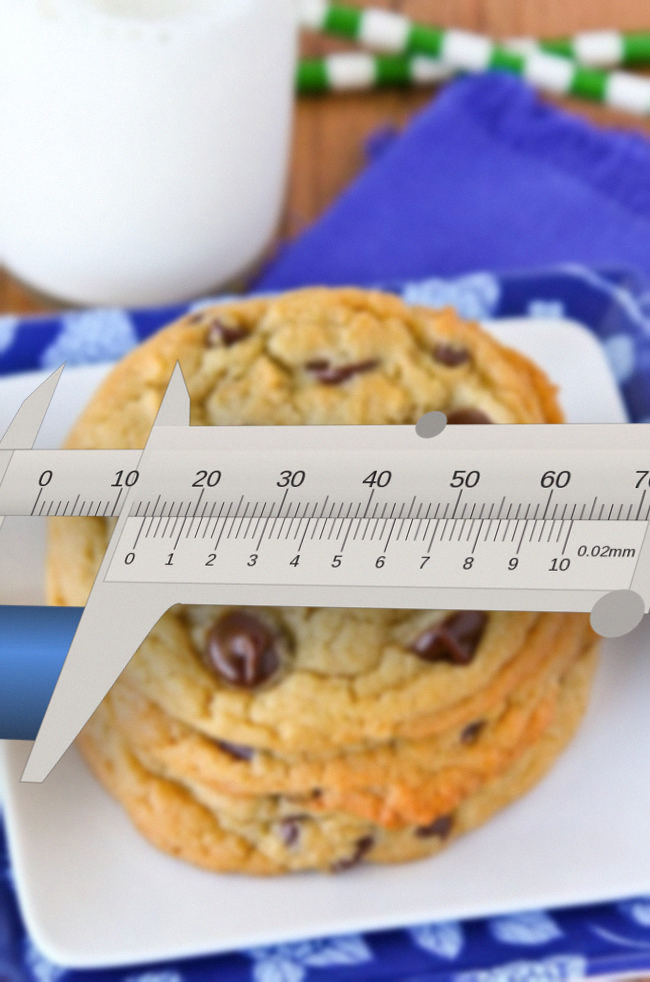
14.2 mm
